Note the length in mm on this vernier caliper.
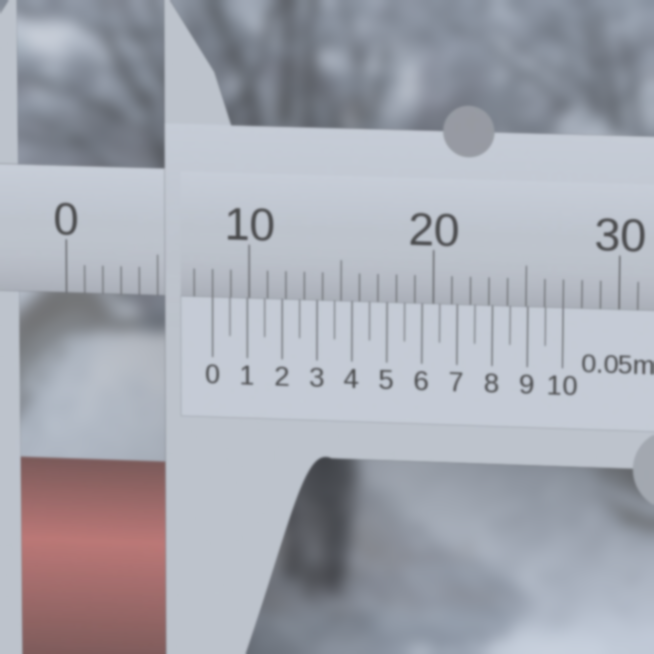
8.0 mm
